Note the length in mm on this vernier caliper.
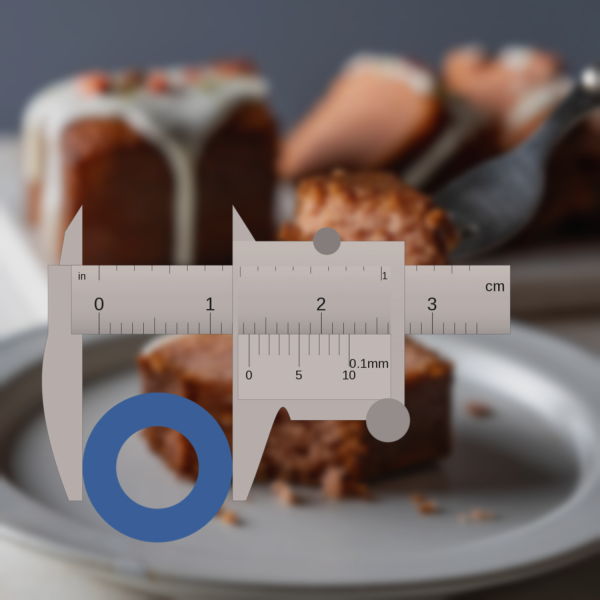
13.5 mm
